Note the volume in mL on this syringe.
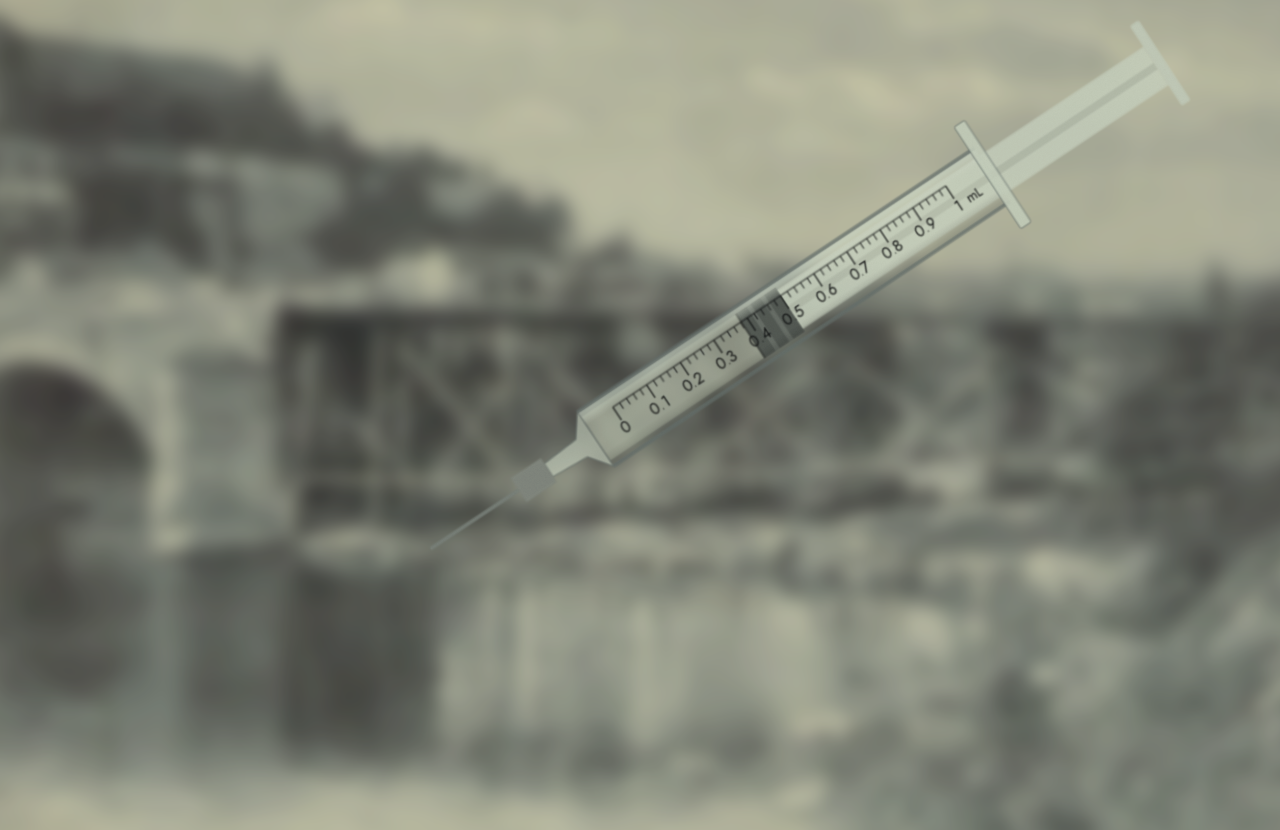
0.38 mL
